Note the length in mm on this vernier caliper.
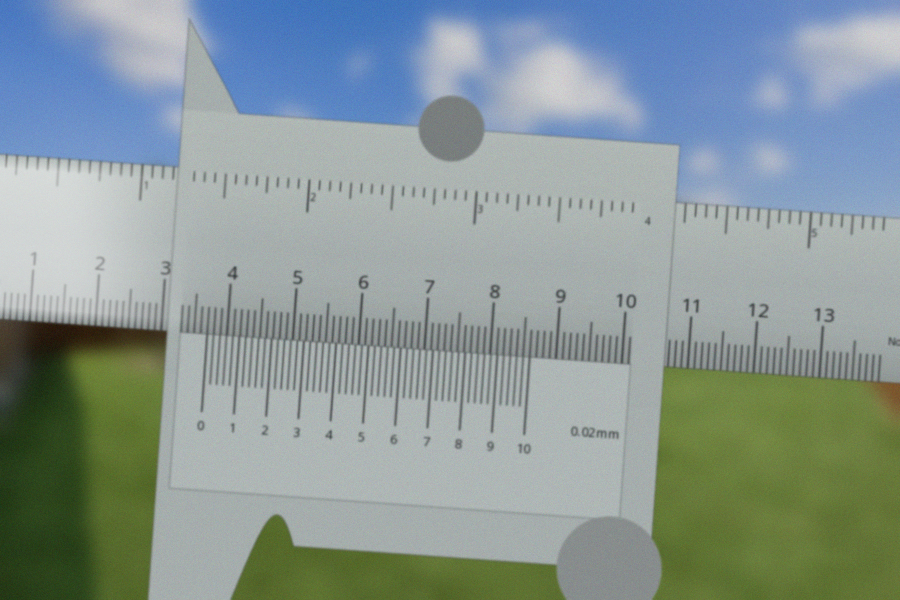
37.0 mm
